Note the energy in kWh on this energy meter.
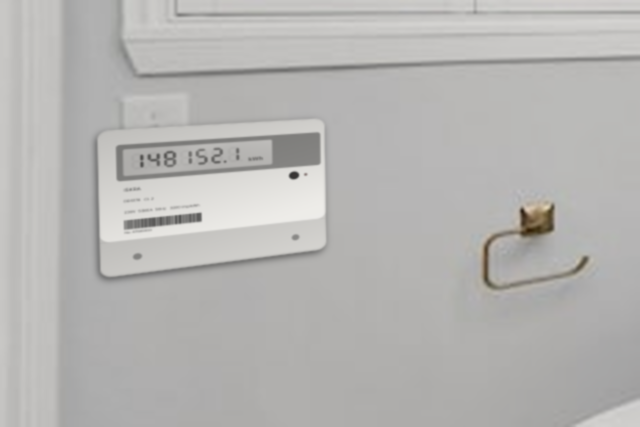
148152.1 kWh
